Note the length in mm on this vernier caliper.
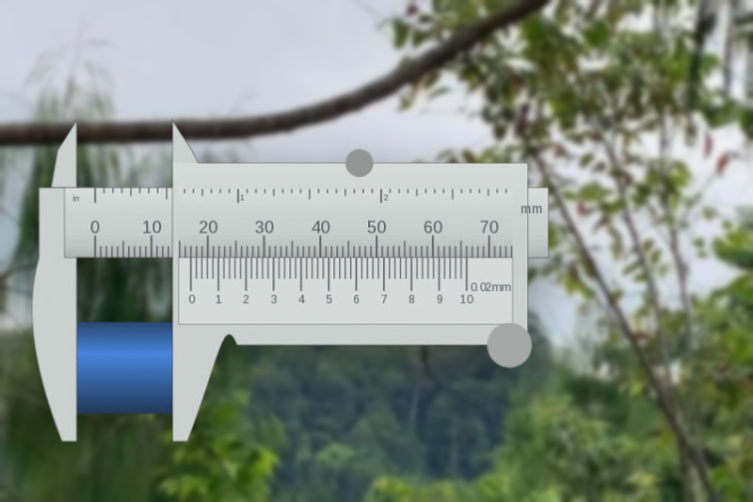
17.0 mm
